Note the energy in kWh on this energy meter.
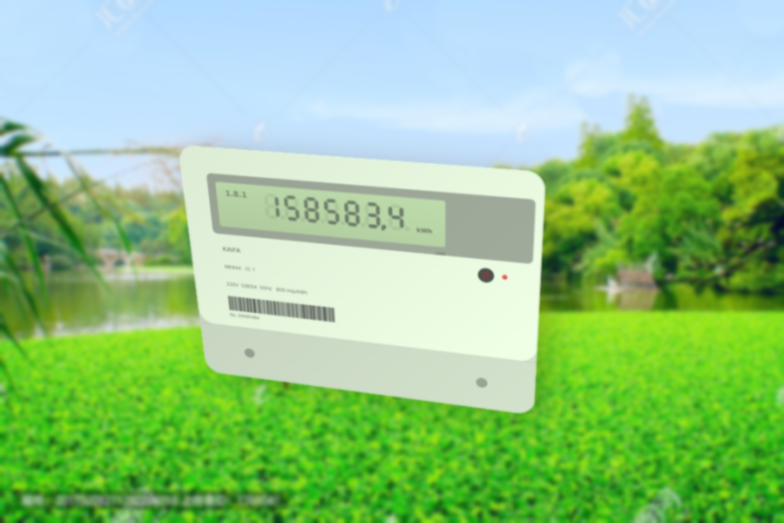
158583.4 kWh
